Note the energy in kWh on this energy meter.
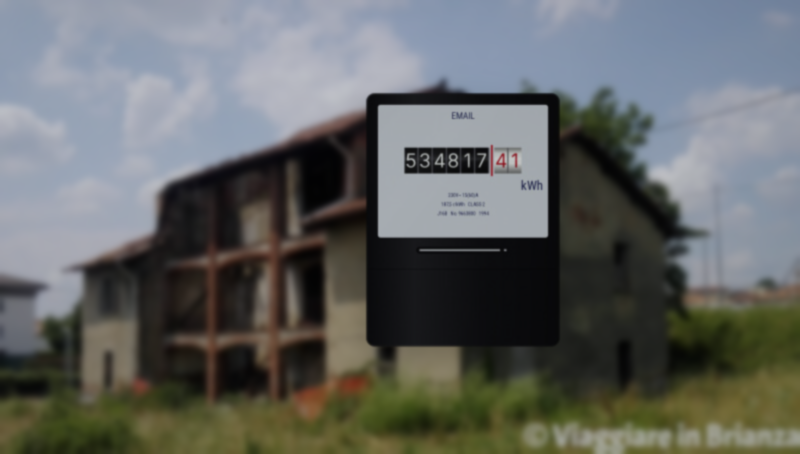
534817.41 kWh
